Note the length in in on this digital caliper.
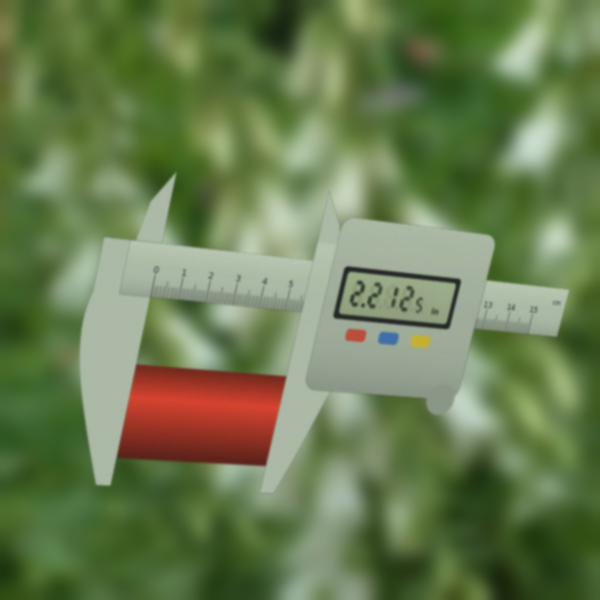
2.2125 in
